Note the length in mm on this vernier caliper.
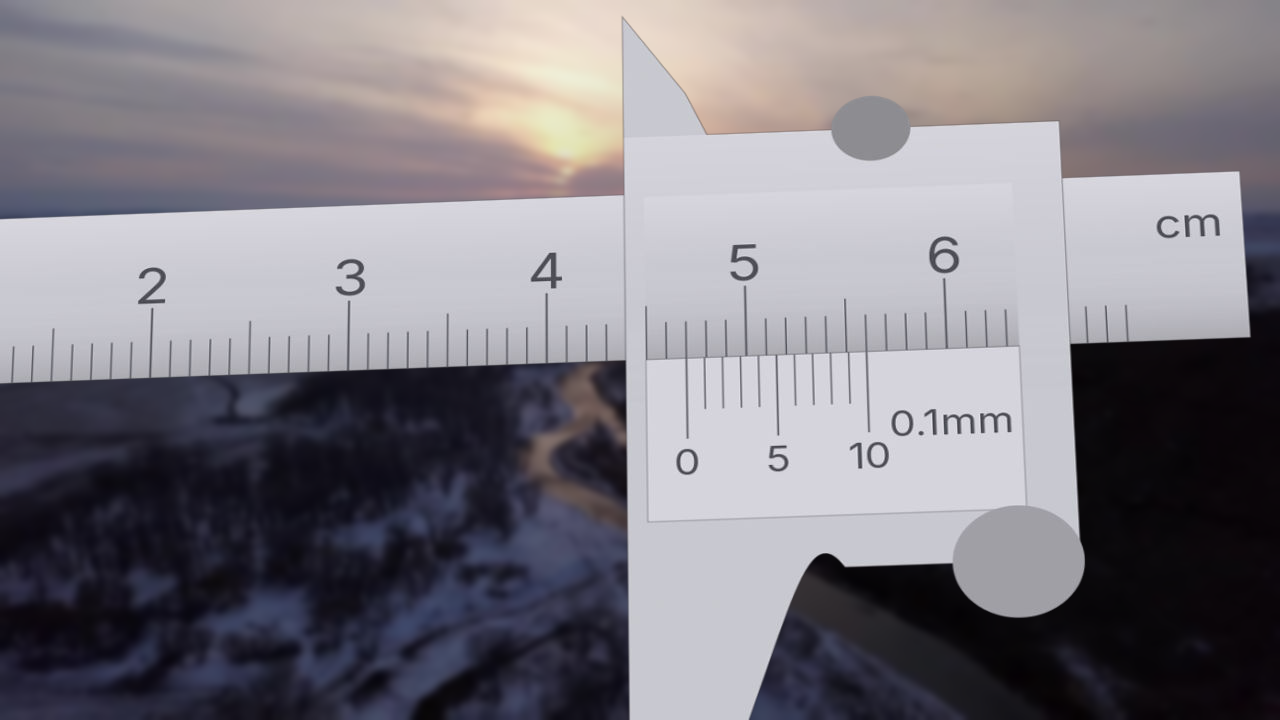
47.0 mm
